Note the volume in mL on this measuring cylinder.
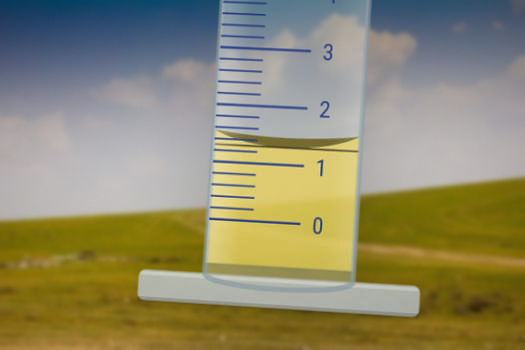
1.3 mL
